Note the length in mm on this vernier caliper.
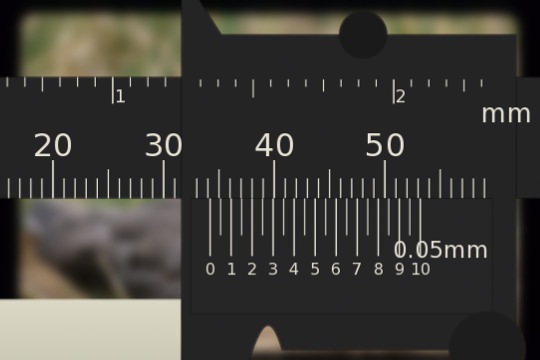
34.2 mm
